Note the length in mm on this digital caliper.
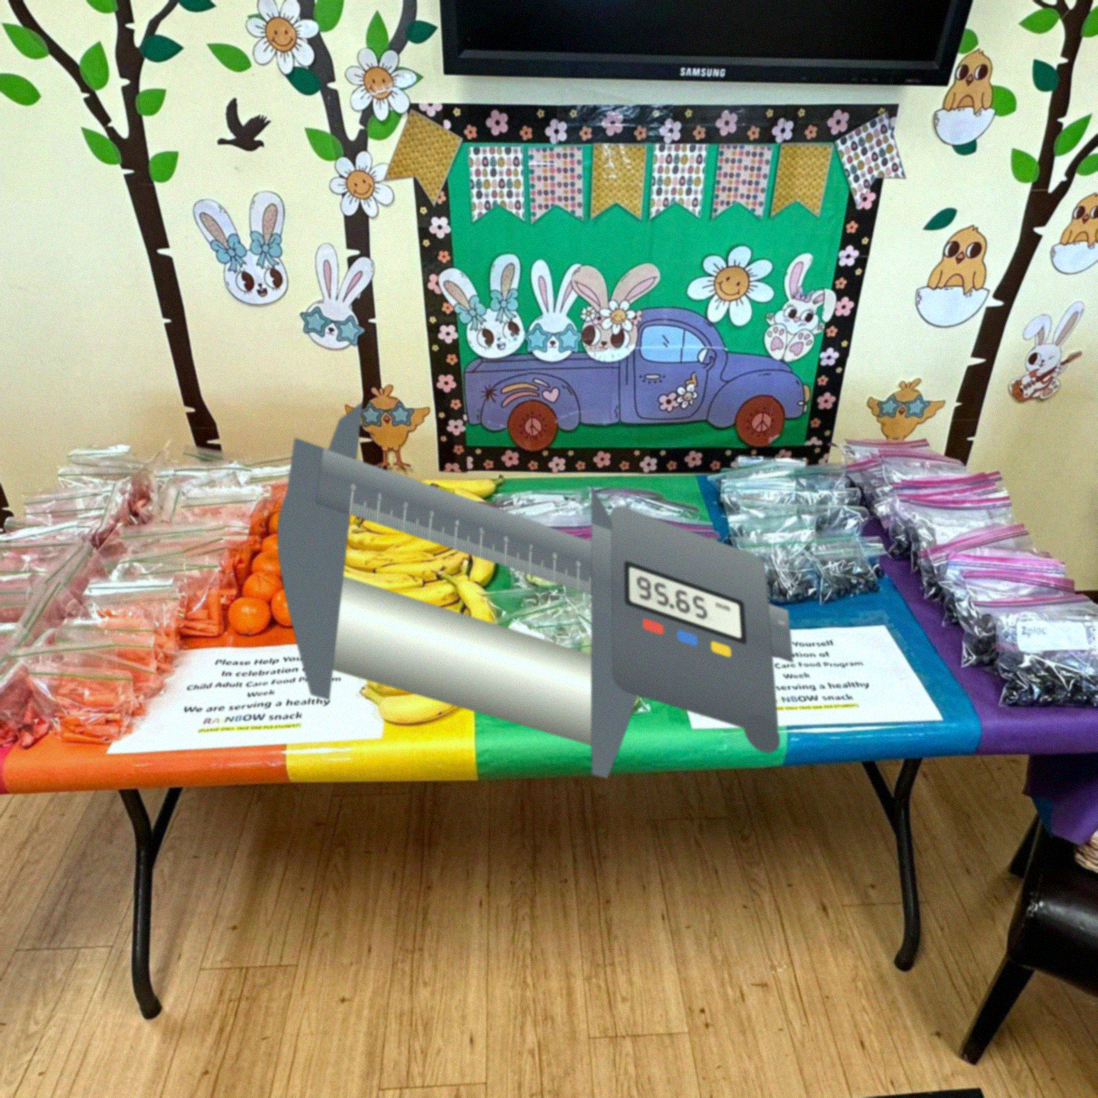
95.65 mm
